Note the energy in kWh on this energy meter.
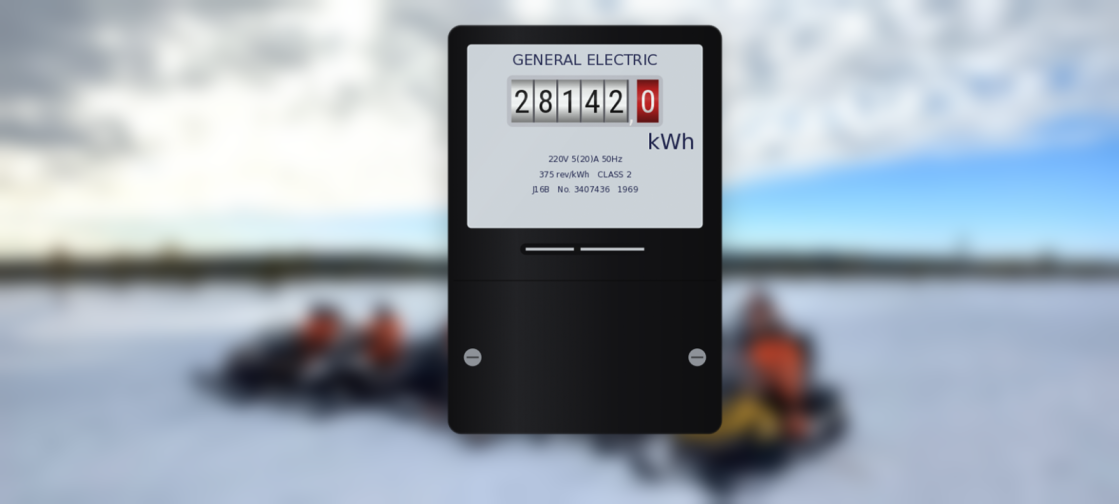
28142.0 kWh
